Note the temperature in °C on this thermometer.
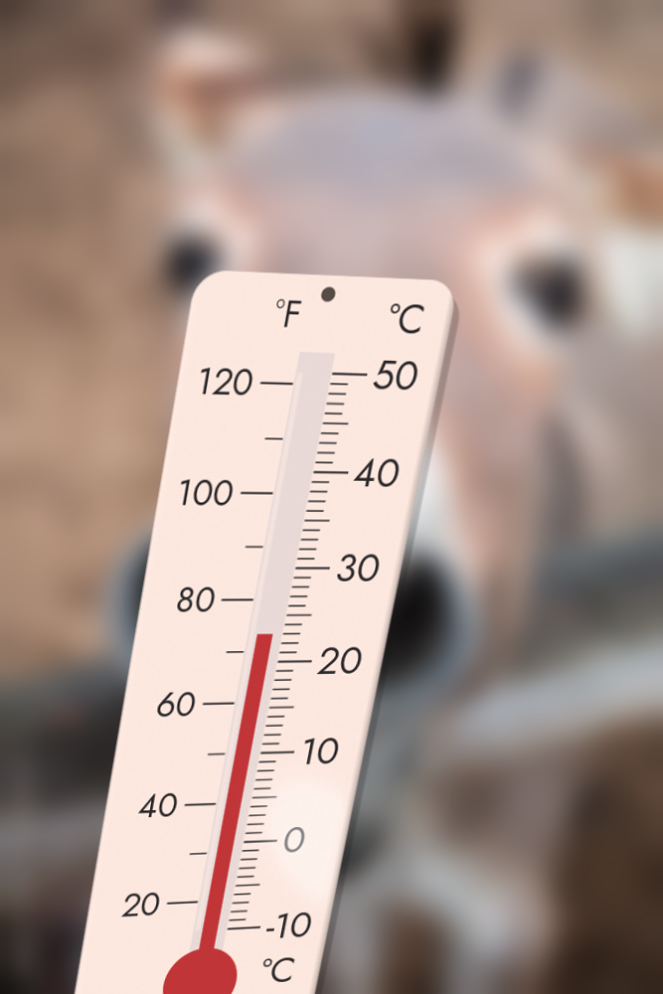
23 °C
